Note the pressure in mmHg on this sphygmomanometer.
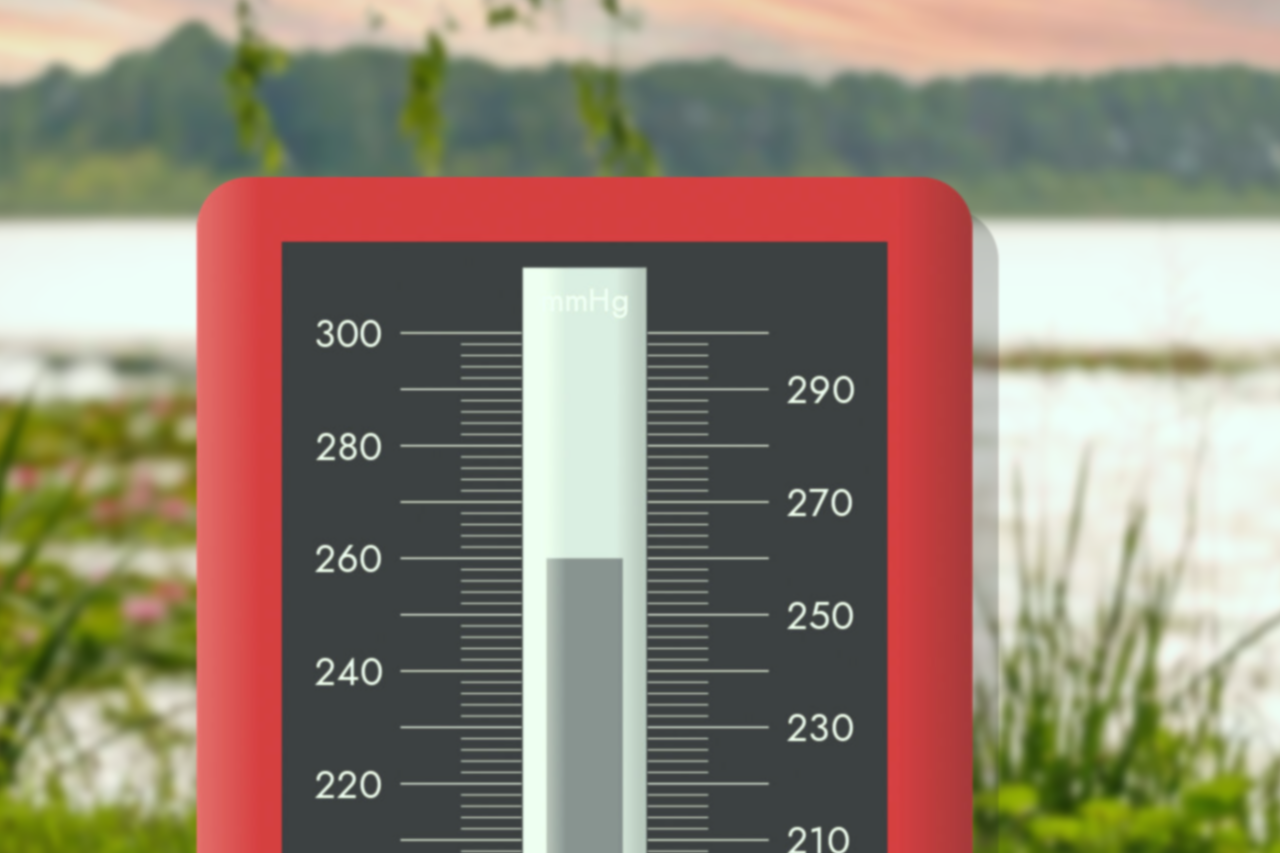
260 mmHg
